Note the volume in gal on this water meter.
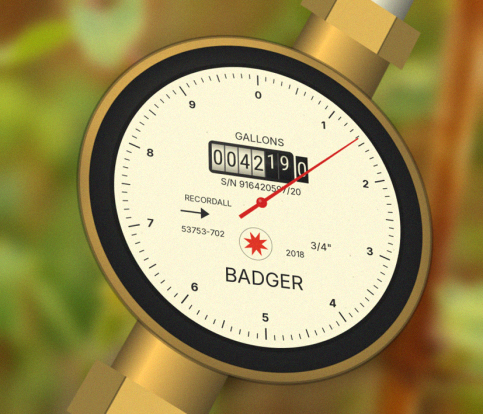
42191.4 gal
